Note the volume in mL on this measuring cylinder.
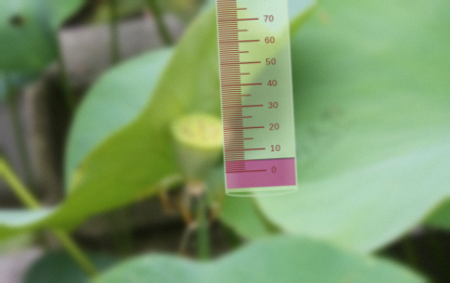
5 mL
